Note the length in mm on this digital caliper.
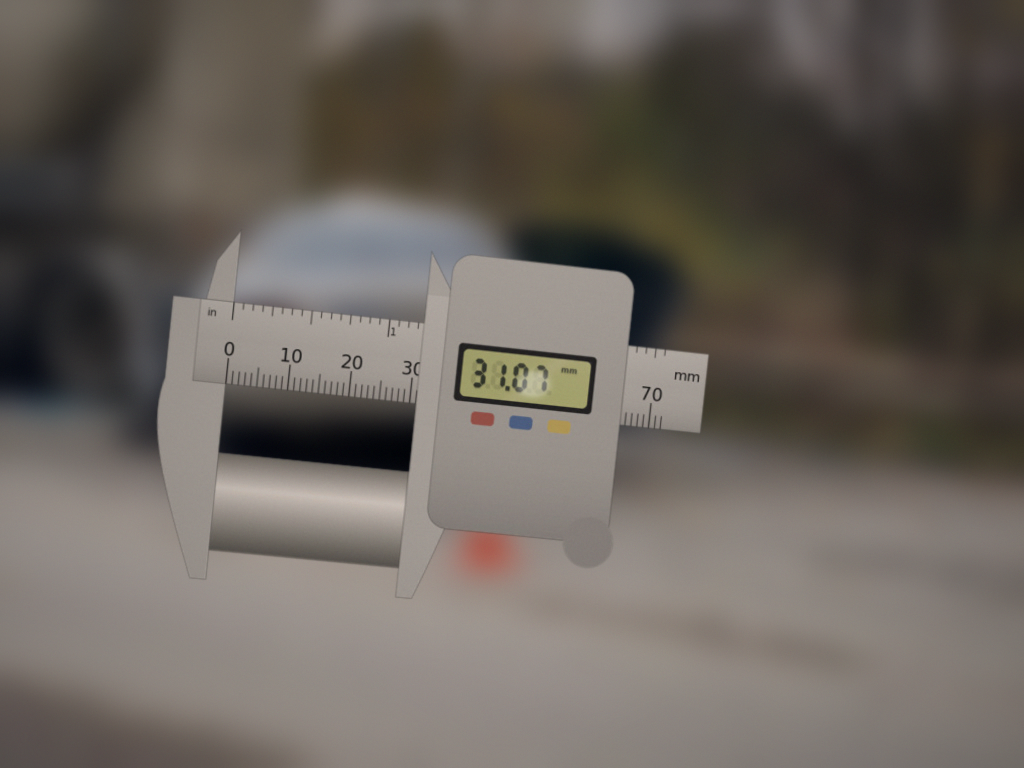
31.07 mm
